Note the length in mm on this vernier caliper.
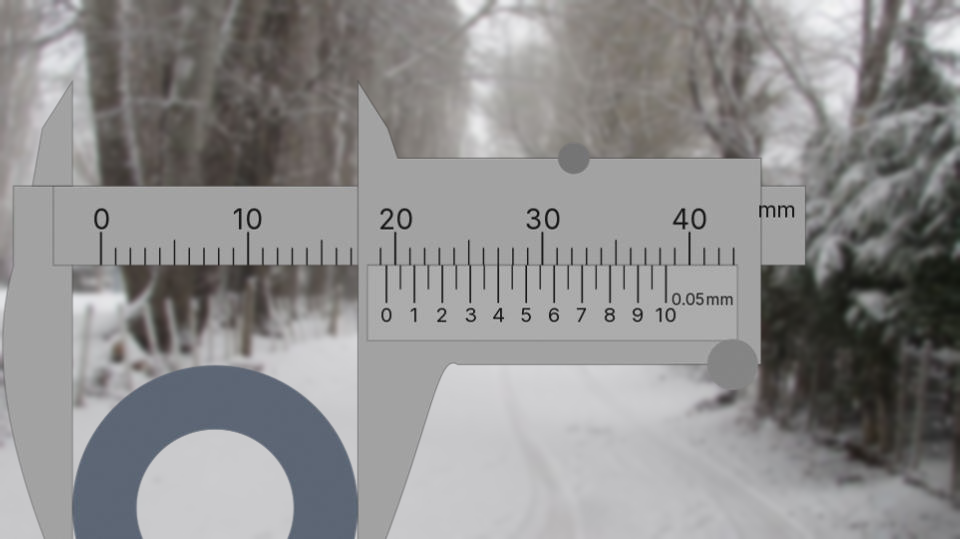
19.4 mm
